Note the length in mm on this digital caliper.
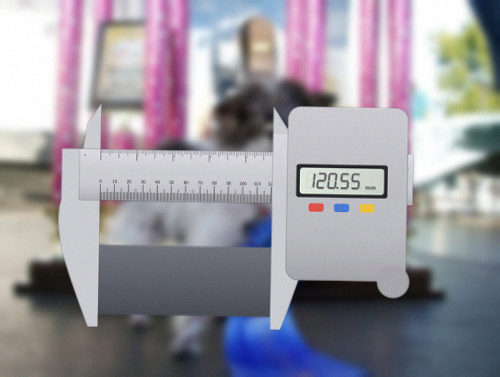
120.55 mm
